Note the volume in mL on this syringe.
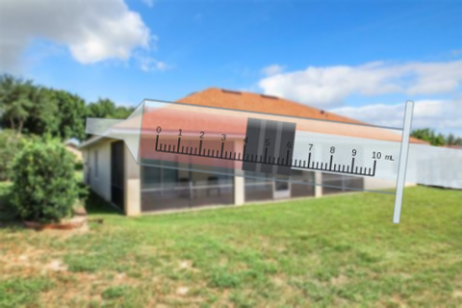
4 mL
